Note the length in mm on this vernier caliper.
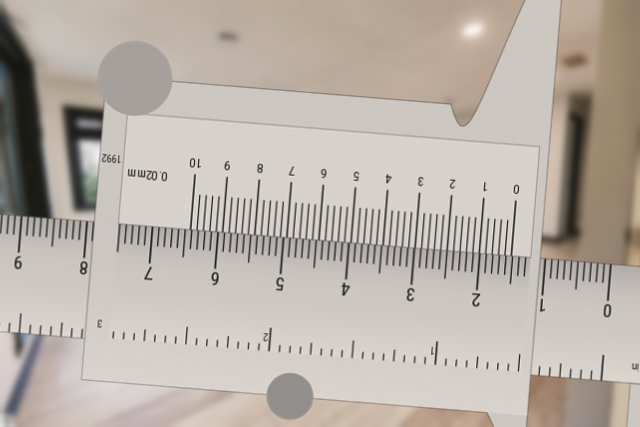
15.2 mm
